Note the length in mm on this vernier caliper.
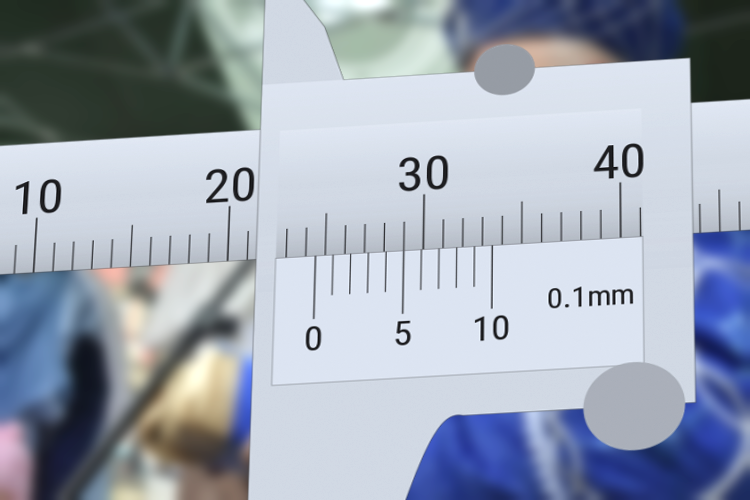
24.5 mm
